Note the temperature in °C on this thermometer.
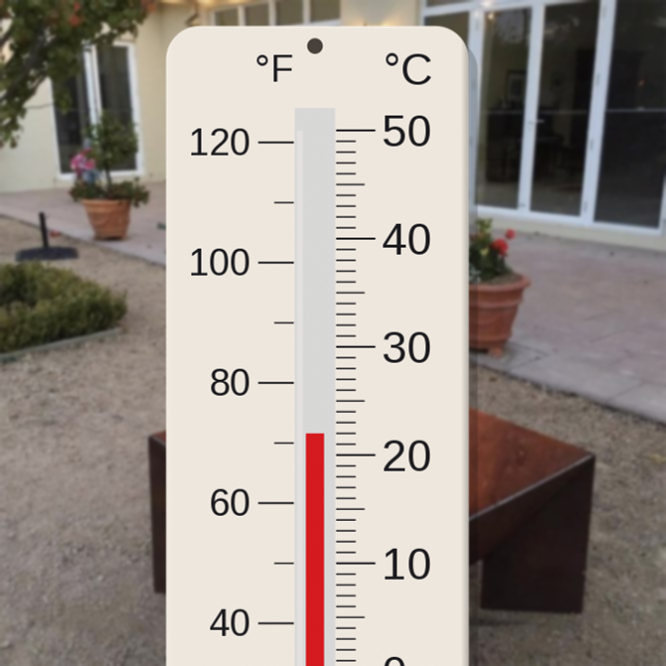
22 °C
